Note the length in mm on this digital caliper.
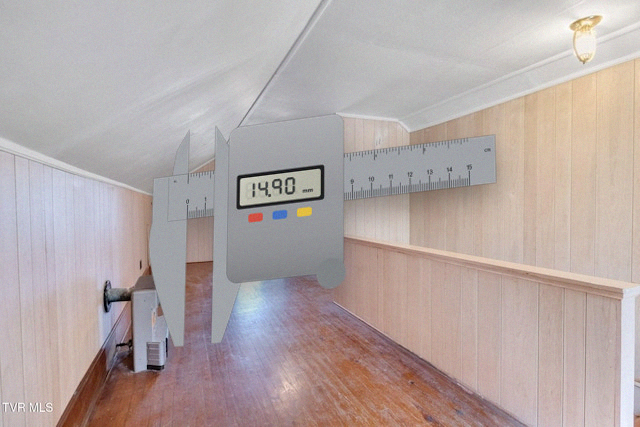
14.90 mm
